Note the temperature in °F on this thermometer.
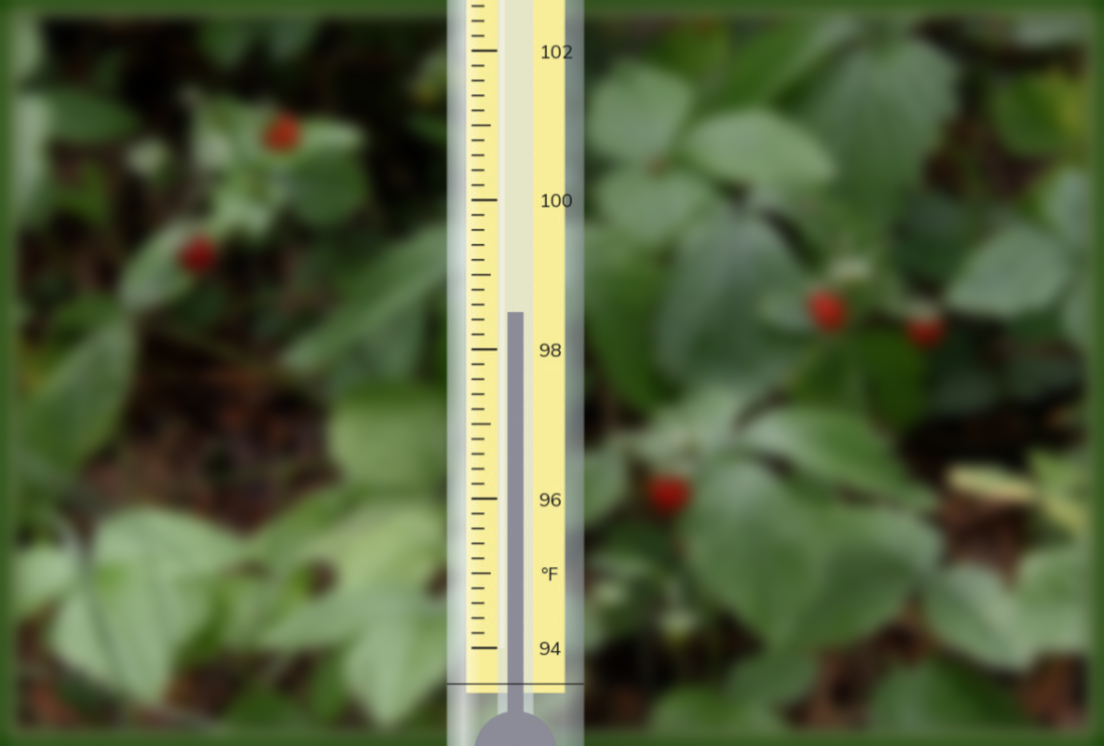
98.5 °F
